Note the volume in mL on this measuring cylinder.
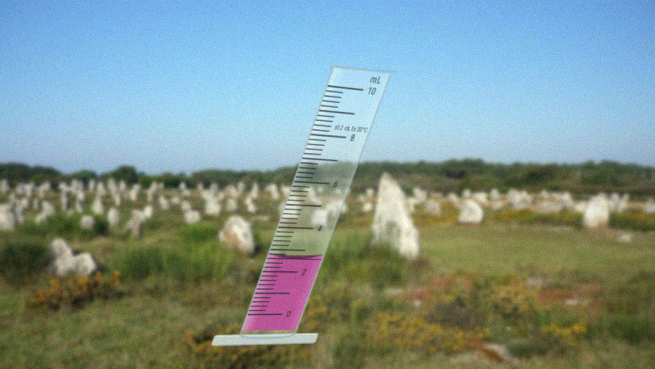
2.6 mL
